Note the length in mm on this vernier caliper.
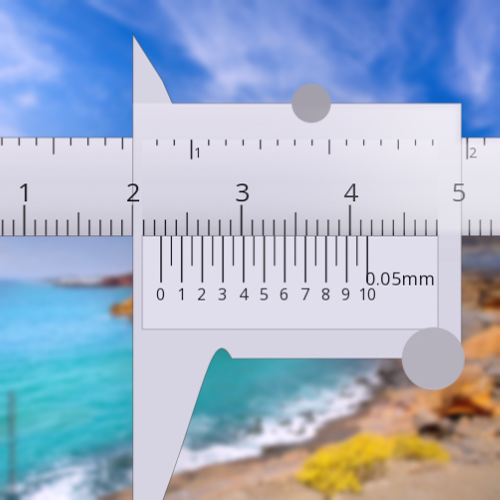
22.6 mm
